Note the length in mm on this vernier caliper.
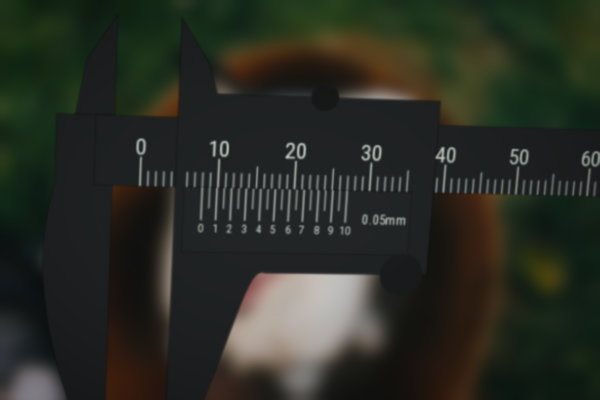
8.0 mm
